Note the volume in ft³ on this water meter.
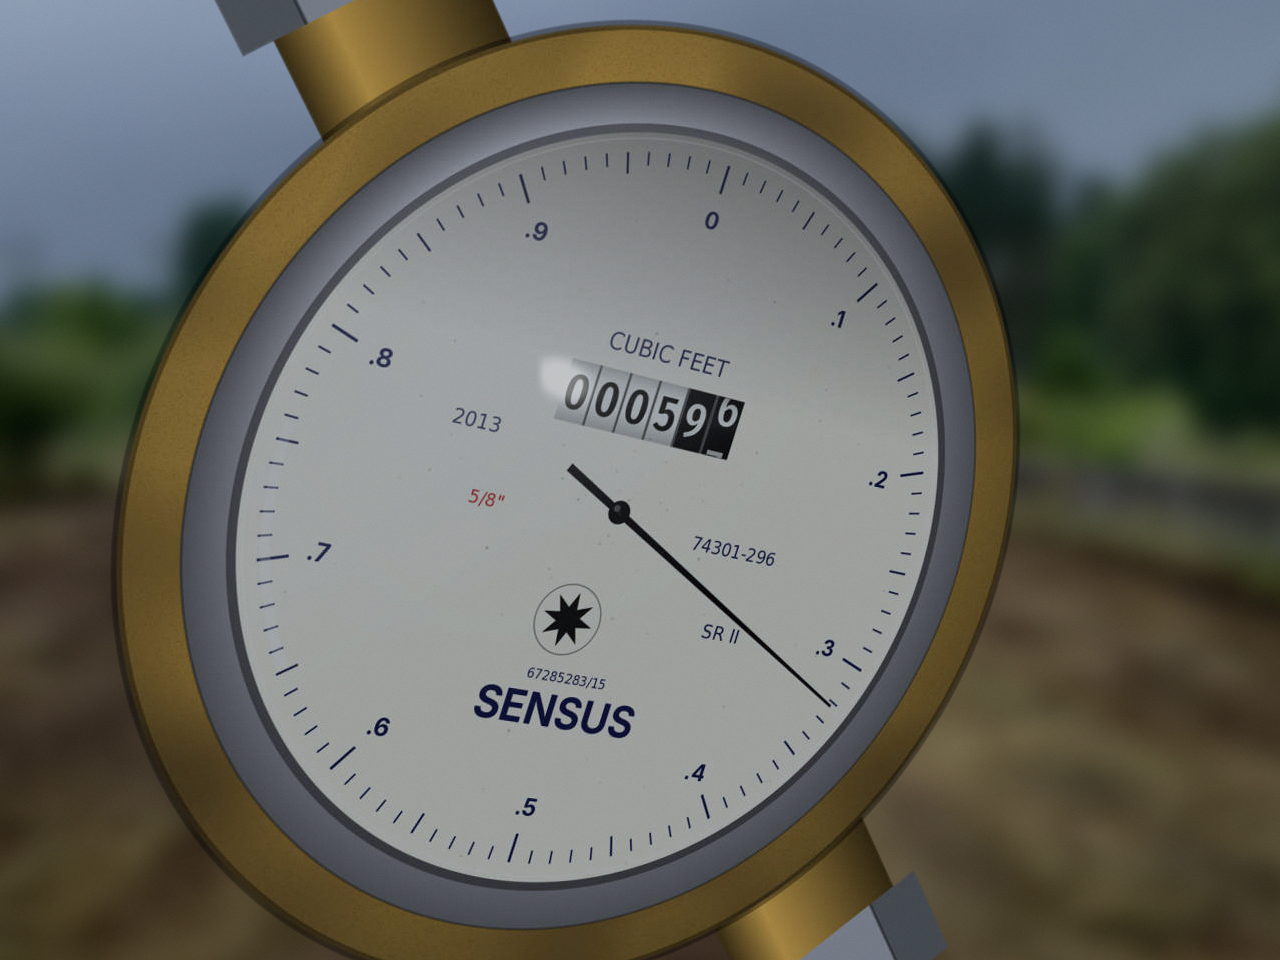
596.32 ft³
